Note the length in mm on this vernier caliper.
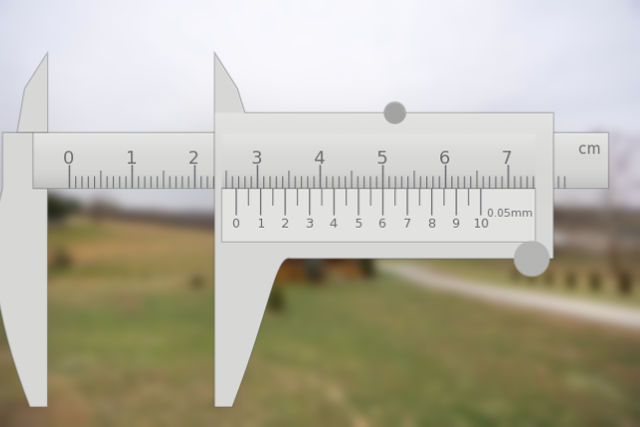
26.6 mm
